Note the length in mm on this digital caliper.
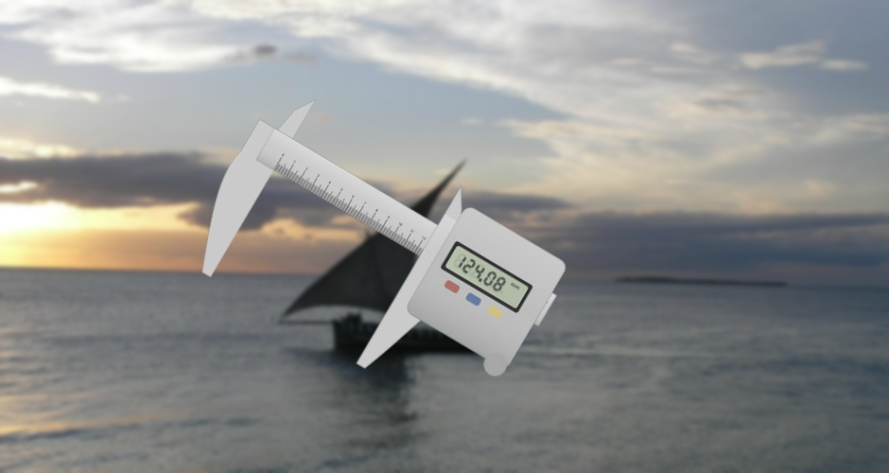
124.08 mm
